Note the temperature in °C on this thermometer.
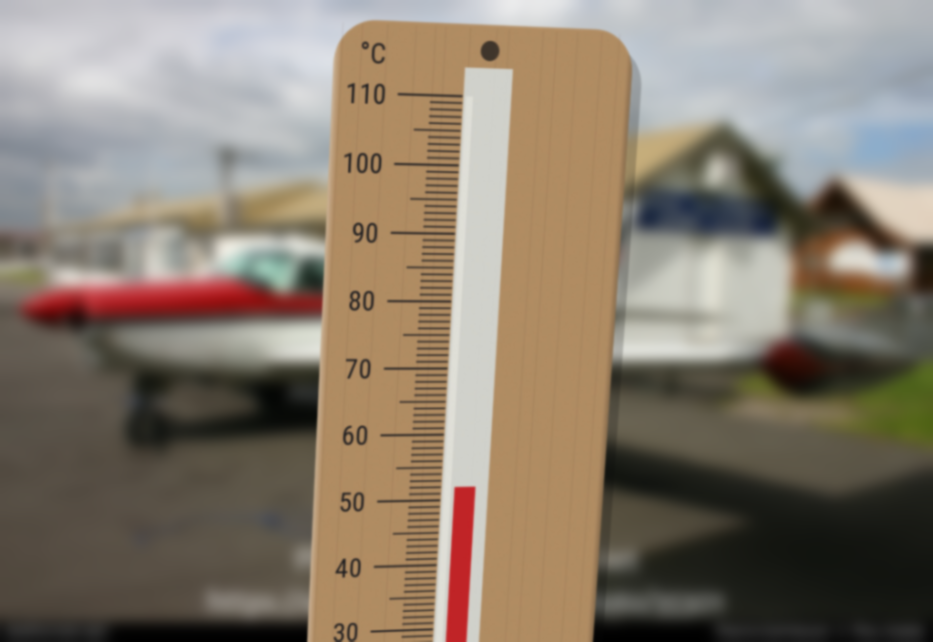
52 °C
